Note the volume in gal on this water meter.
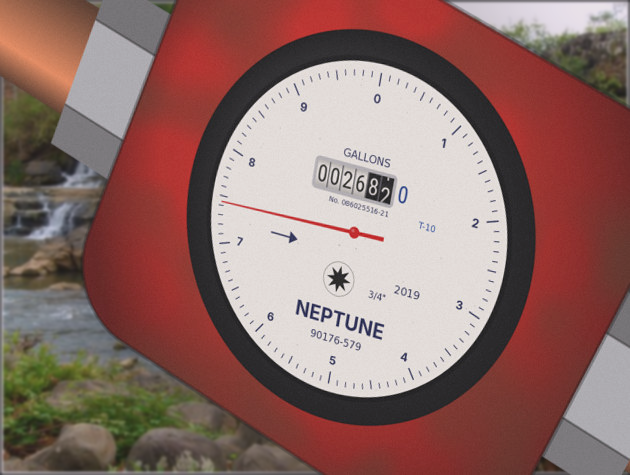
26817.4 gal
